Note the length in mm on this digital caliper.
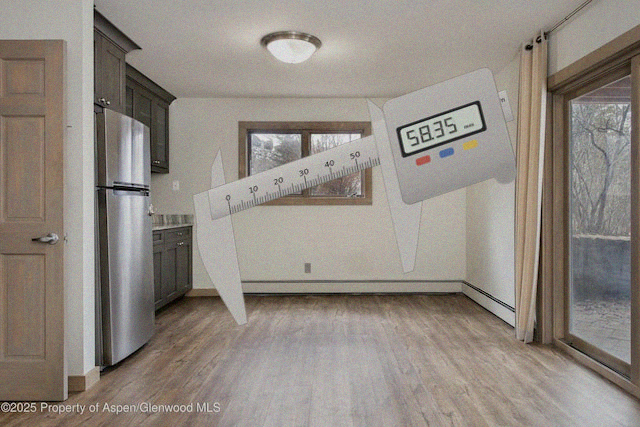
58.35 mm
